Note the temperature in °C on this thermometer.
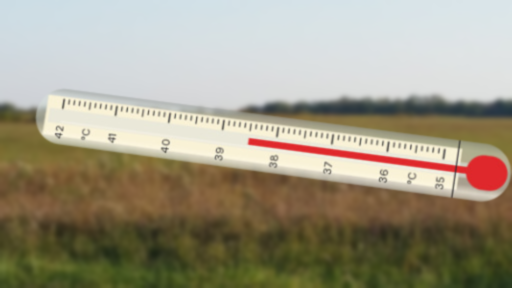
38.5 °C
